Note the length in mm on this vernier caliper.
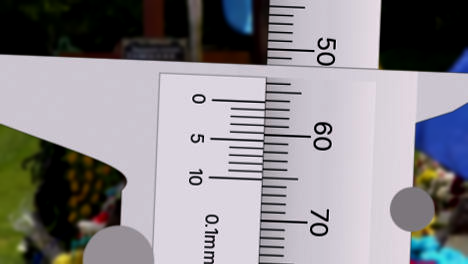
56.2 mm
